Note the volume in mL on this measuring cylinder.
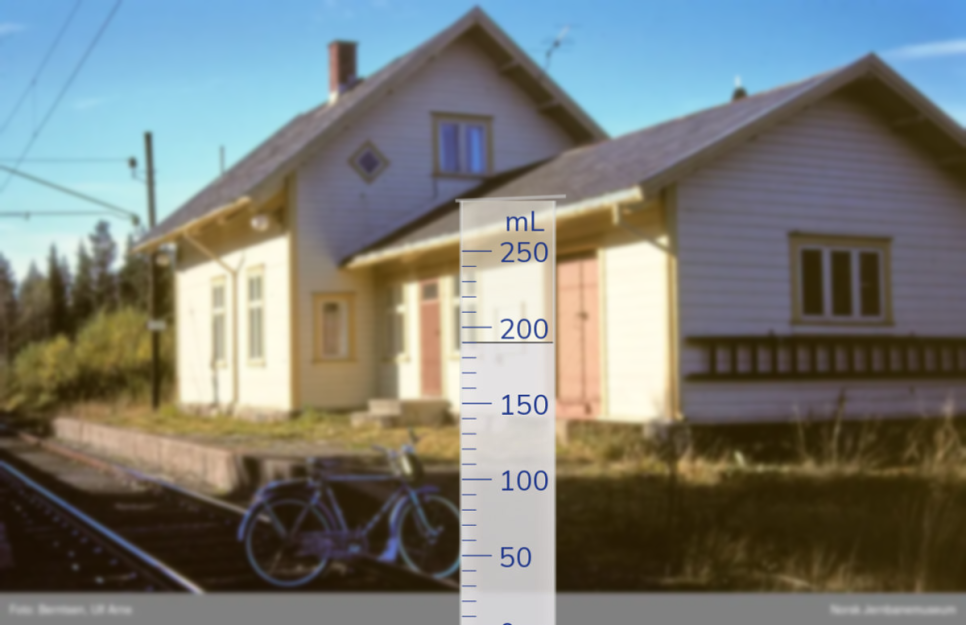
190 mL
